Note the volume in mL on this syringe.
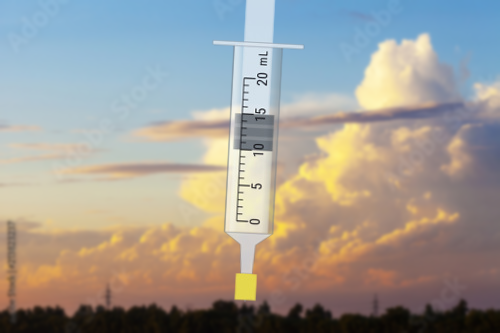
10 mL
